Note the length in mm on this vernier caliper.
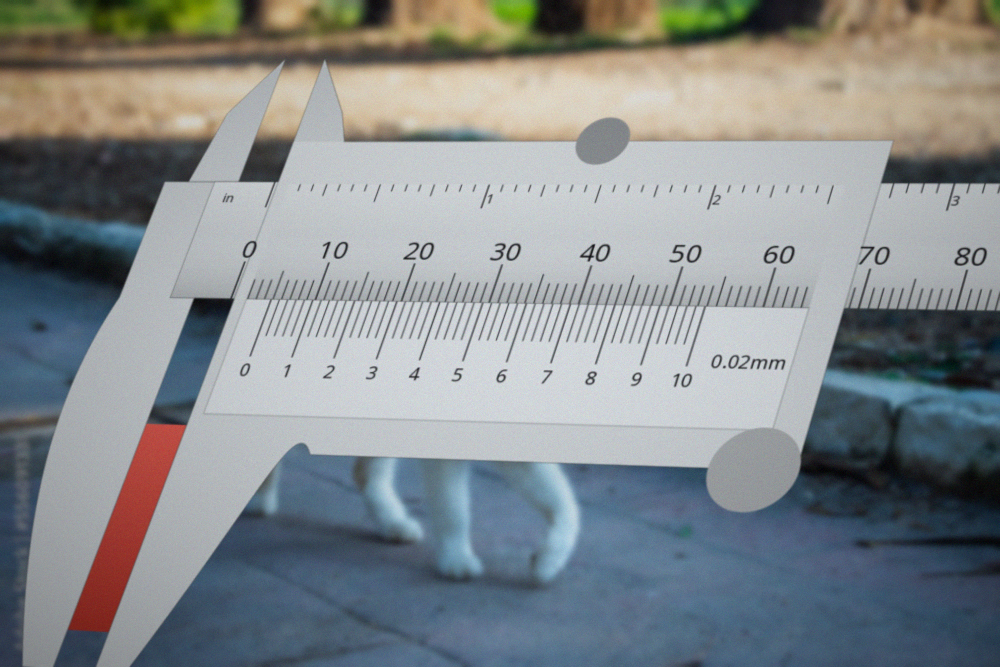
4.8 mm
